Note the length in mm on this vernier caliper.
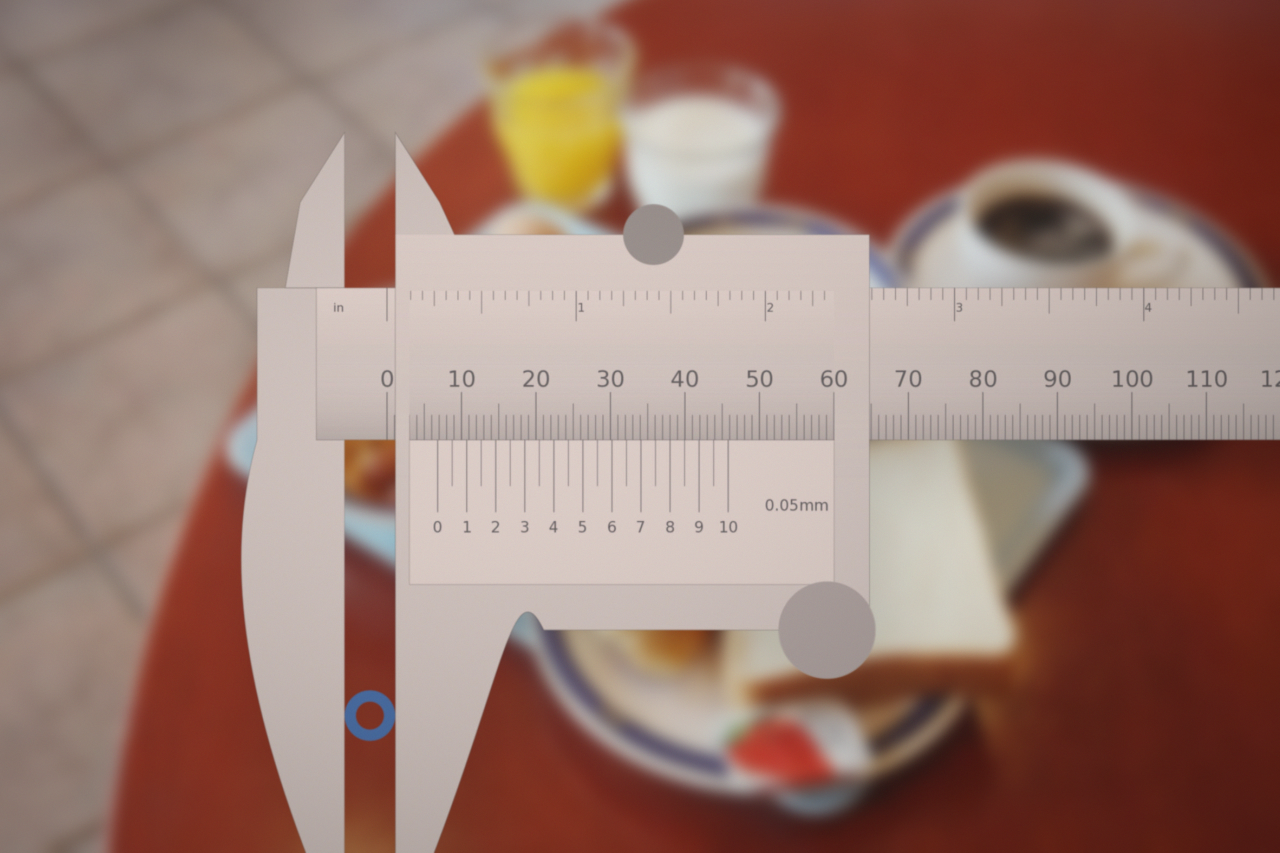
6.8 mm
